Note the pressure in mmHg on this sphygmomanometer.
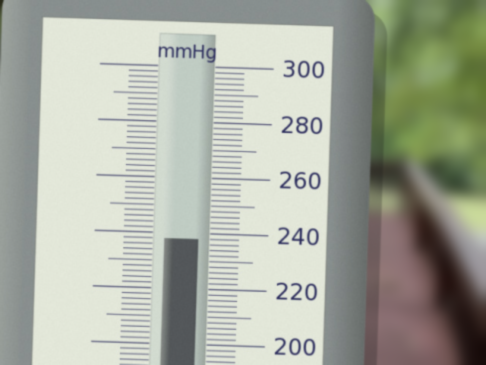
238 mmHg
